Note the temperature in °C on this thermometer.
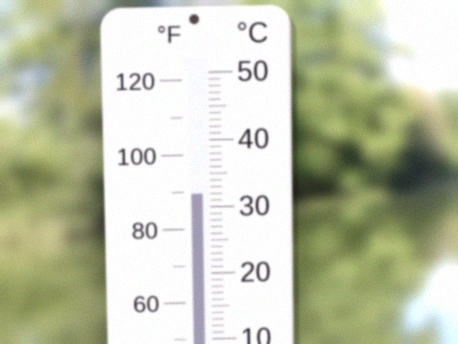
32 °C
